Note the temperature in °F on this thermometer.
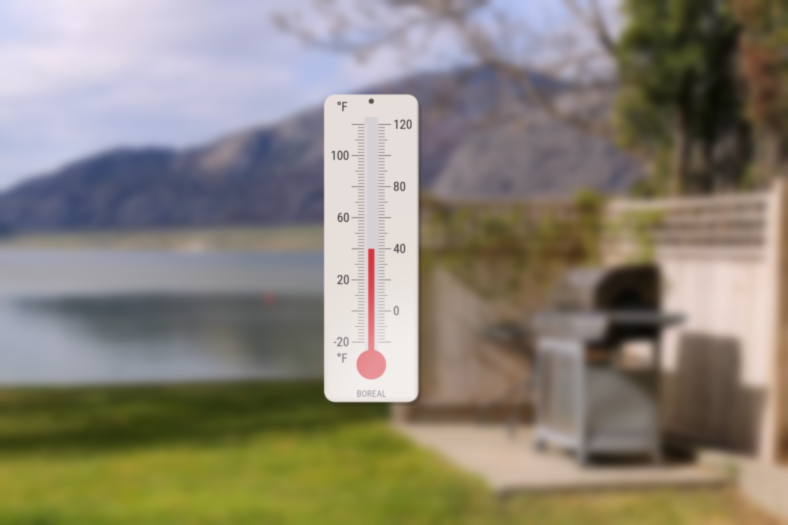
40 °F
